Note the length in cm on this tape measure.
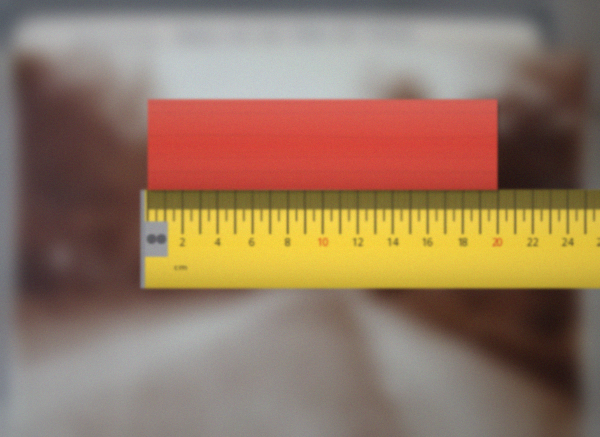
20 cm
